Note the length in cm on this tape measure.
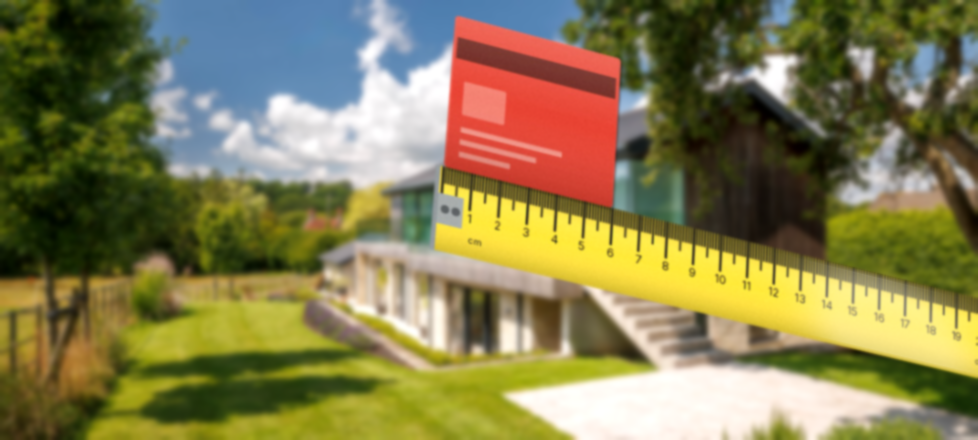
6 cm
